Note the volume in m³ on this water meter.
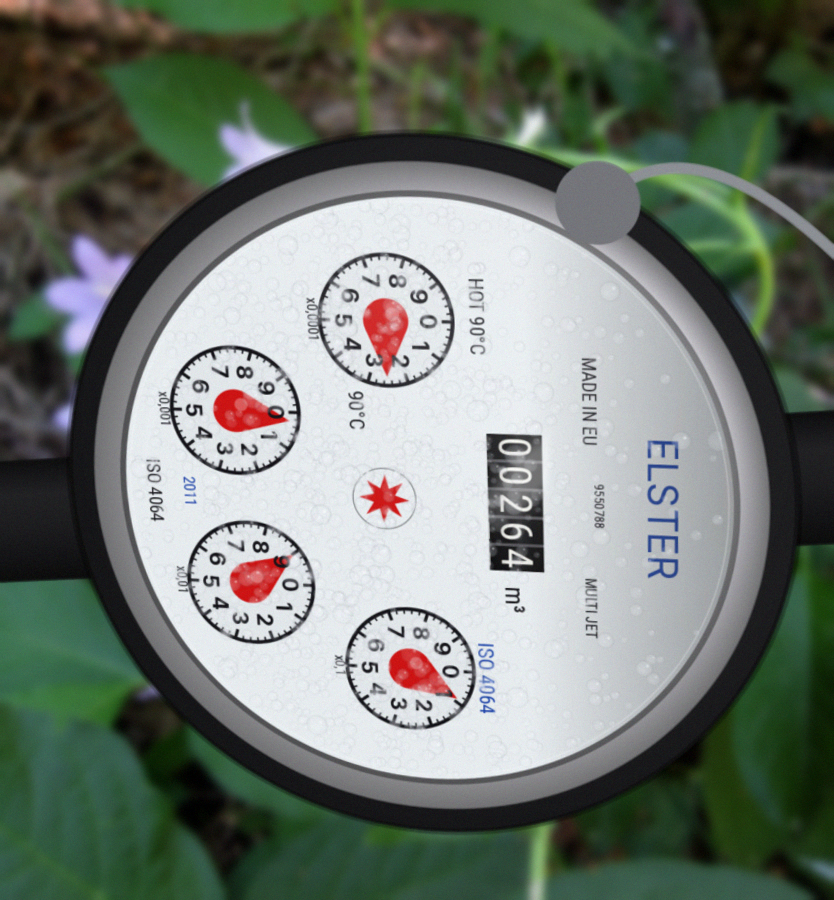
264.0902 m³
